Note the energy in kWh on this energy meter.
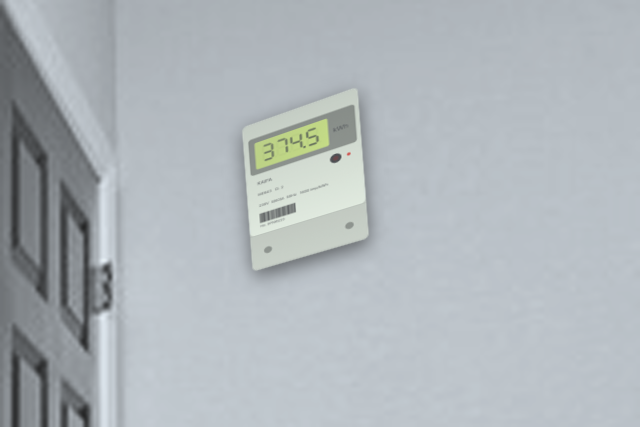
374.5 kWh
